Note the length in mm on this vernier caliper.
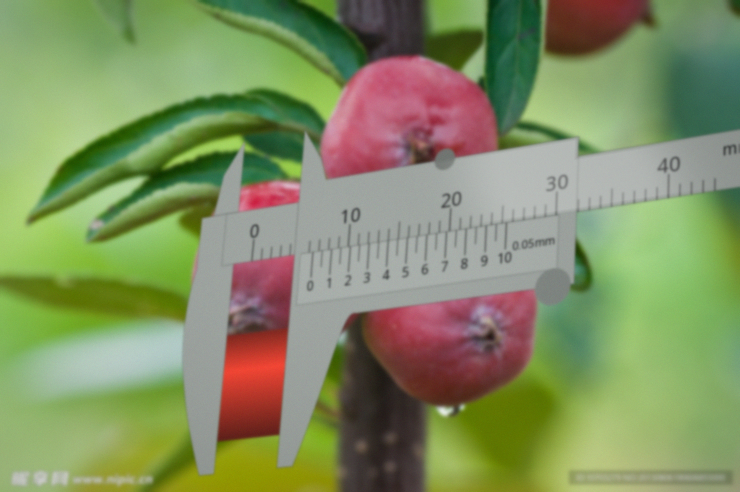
6.4 mm
